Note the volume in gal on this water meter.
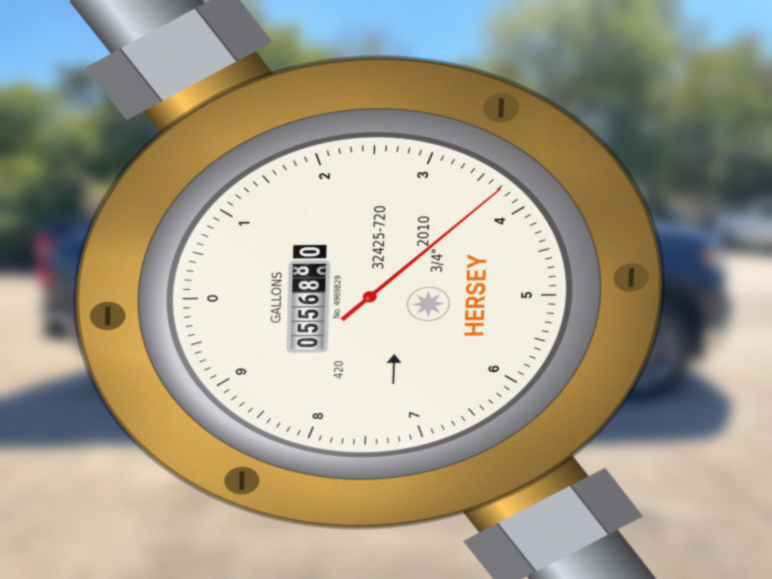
556883.7 gal
